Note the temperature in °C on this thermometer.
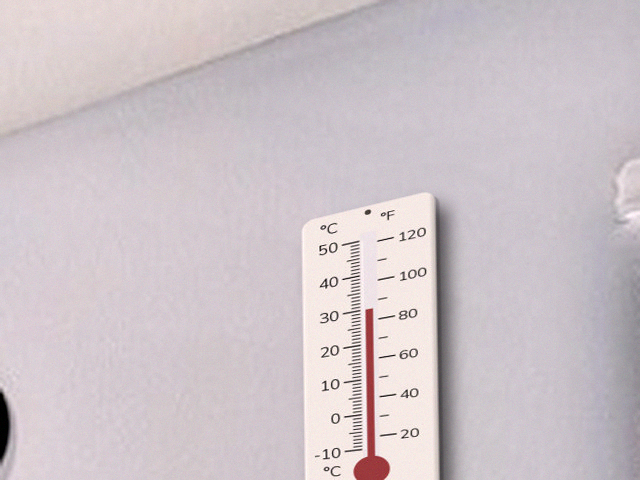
30 °C
